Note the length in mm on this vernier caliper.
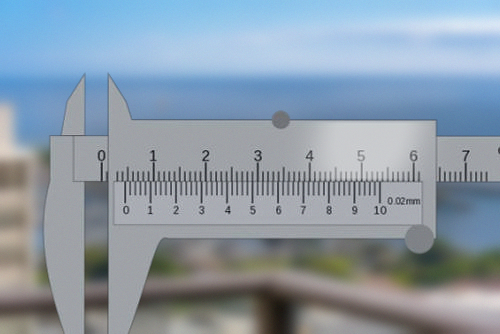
4.5 mm
